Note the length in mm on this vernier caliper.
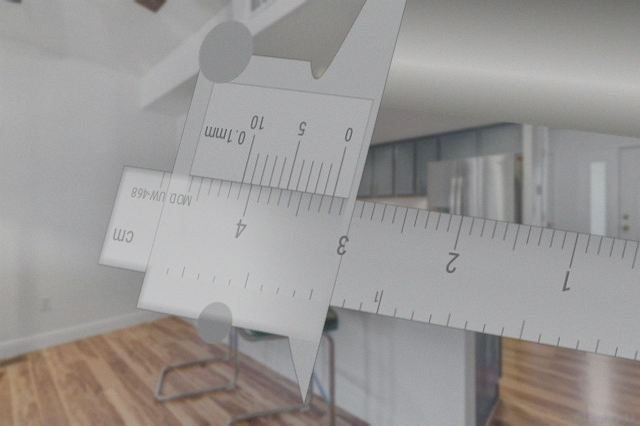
32.0 mm
